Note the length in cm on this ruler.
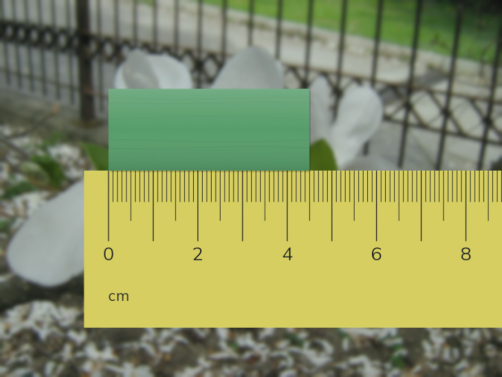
4.5 cm
